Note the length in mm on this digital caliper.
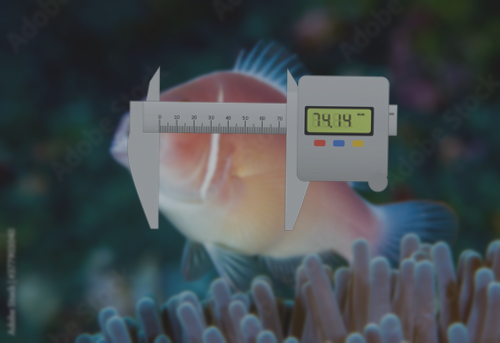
74.14 mm
